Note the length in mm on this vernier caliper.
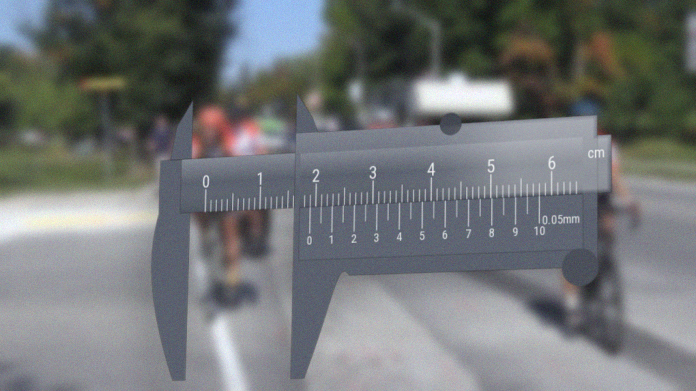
19.0 mm
